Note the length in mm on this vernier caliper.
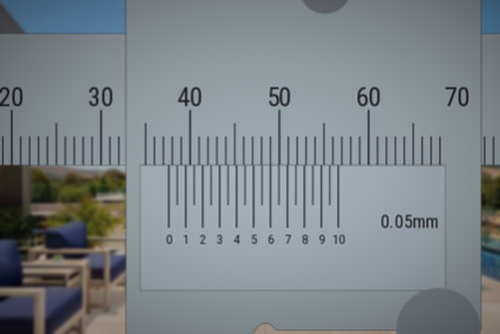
37.6 mm
